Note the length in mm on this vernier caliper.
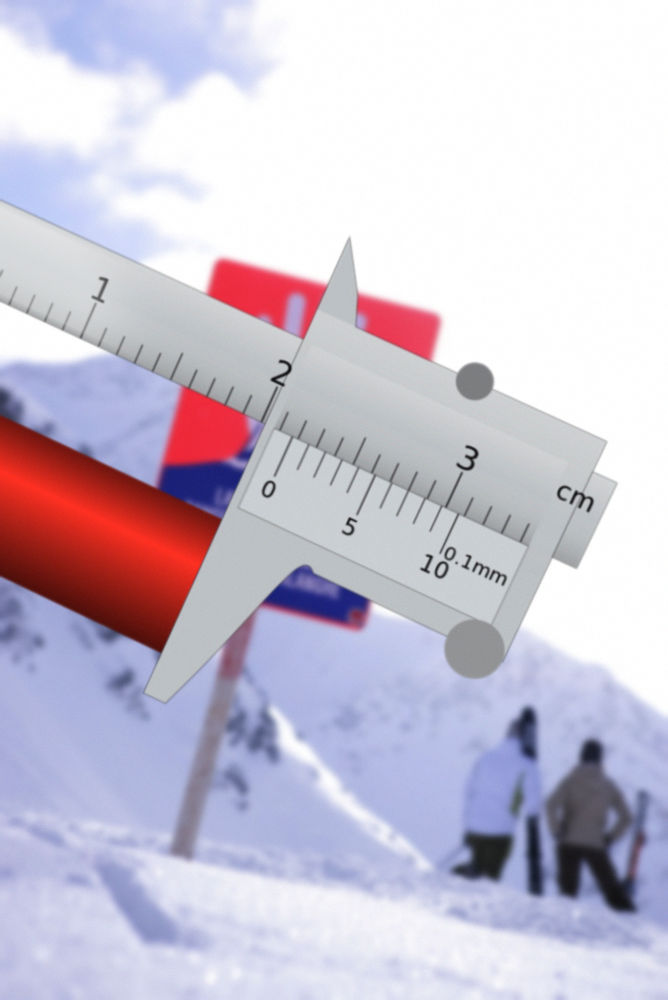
21.7 mm
